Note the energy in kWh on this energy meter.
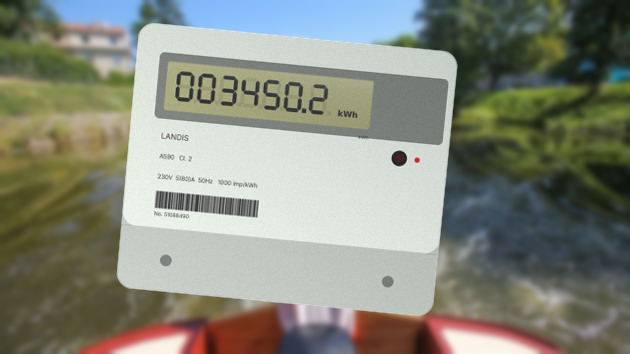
3450.2 kWh
